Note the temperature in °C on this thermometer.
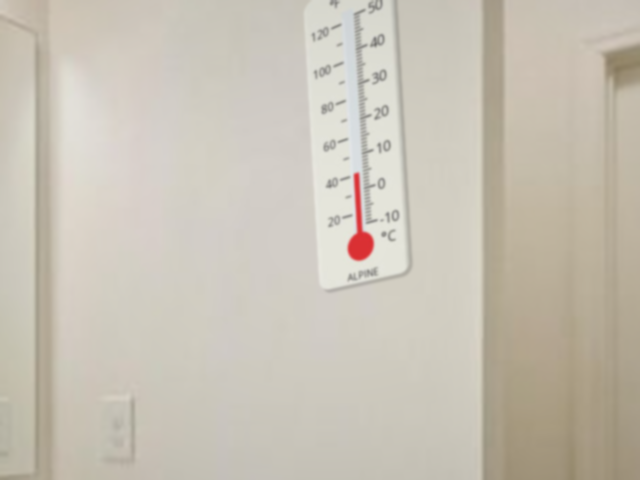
5 °C
